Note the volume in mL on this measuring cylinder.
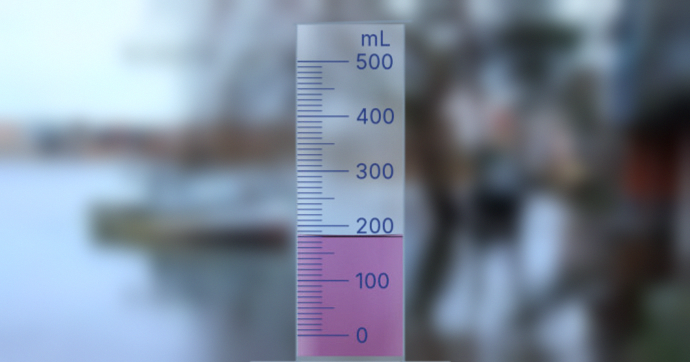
180 mL
